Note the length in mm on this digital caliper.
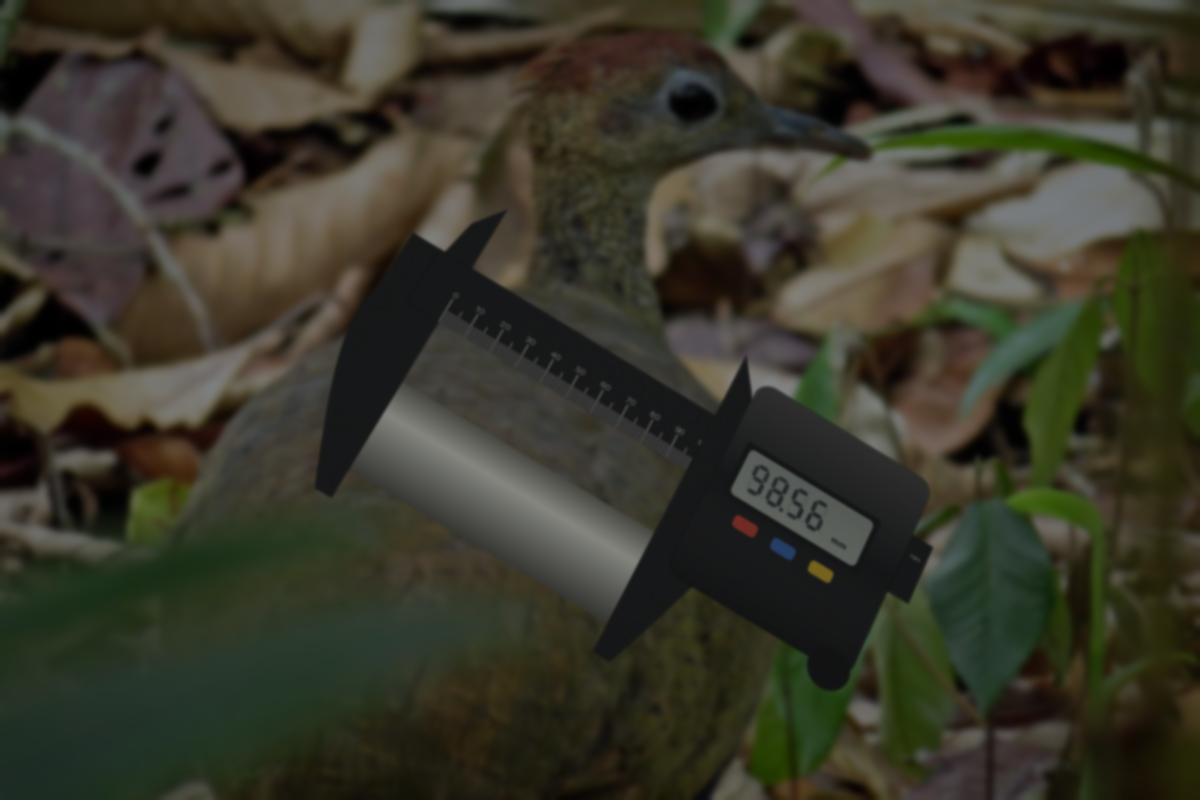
98.56 mm
